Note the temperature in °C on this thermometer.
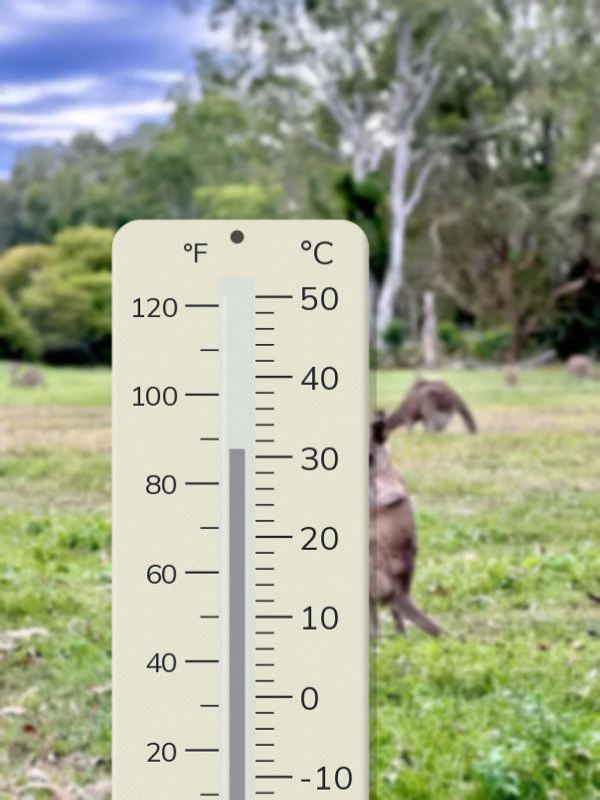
31 °C
